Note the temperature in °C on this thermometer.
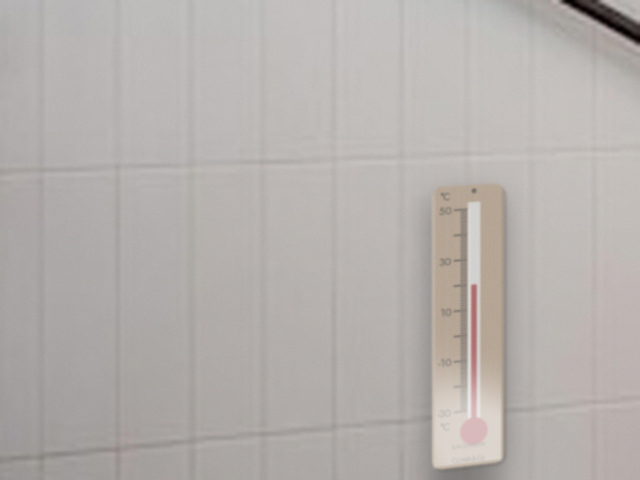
20 °C
